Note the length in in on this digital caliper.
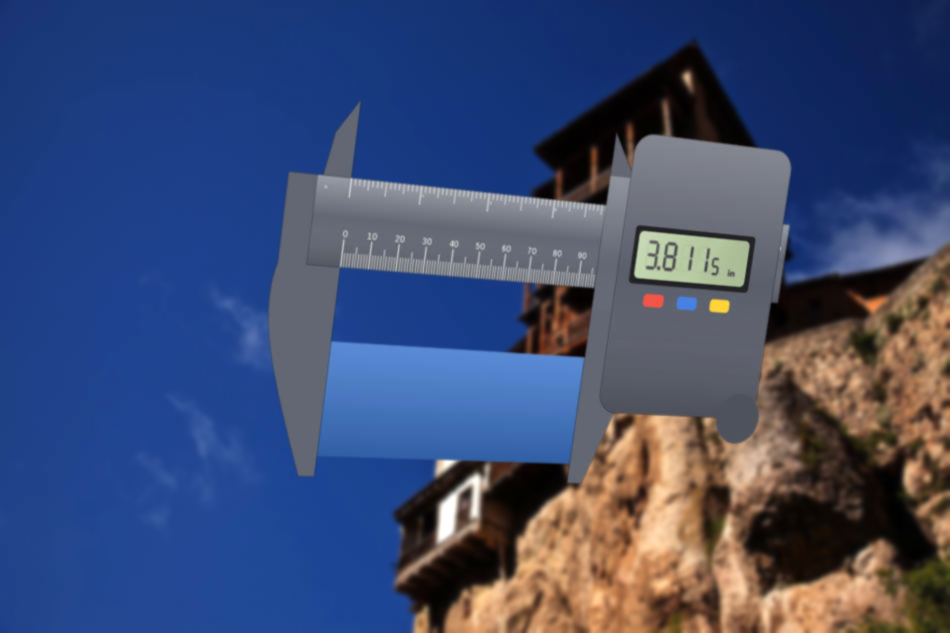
3.8115 in
